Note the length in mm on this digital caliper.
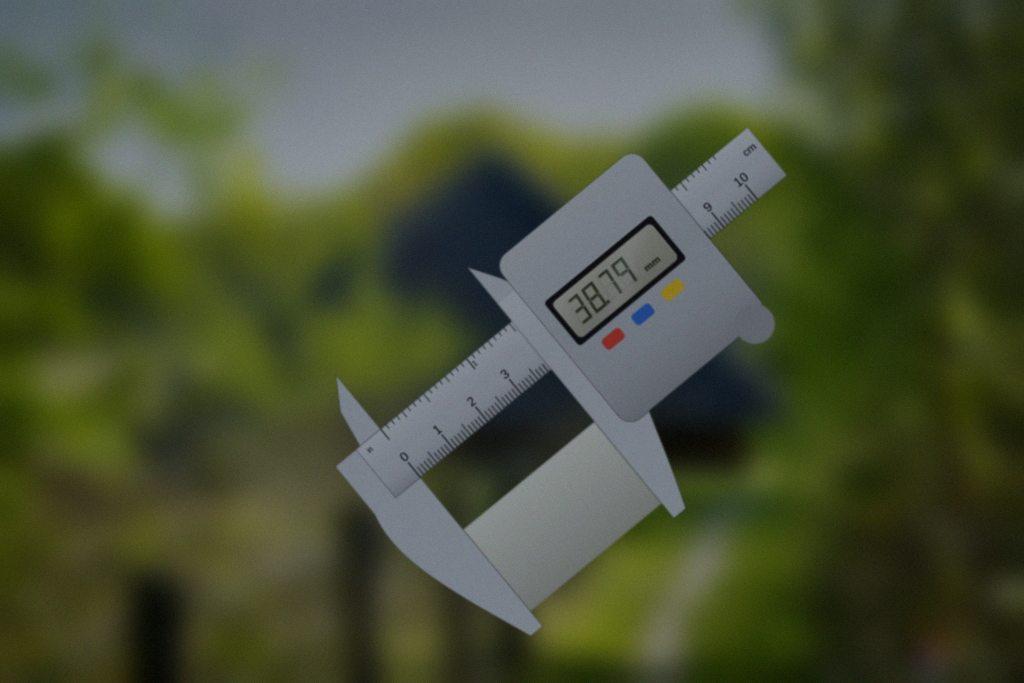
38.79 mm
